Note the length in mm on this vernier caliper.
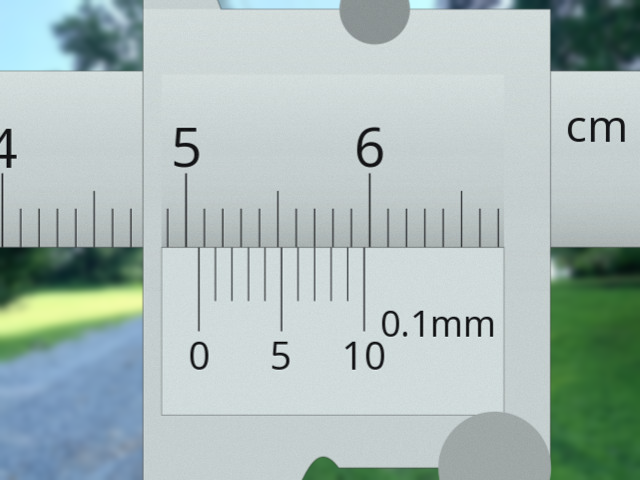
50.7 mm
